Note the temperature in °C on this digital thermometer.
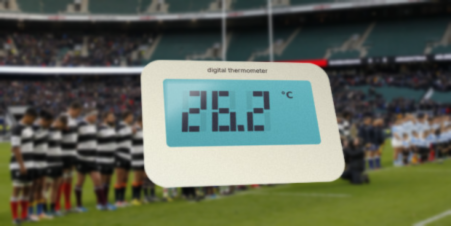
26.2 °C
